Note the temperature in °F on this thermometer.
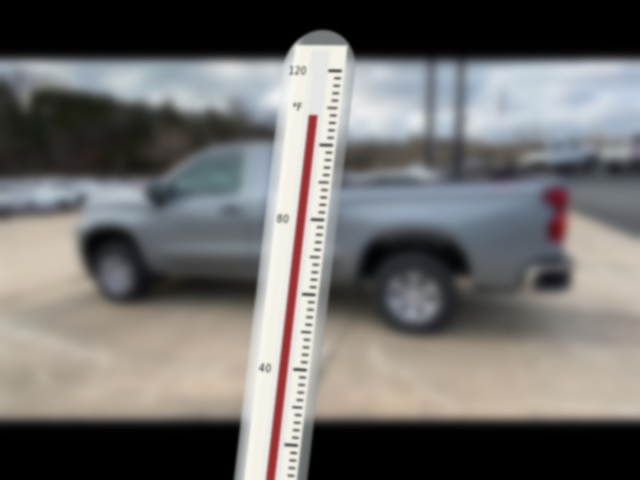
108 °F
